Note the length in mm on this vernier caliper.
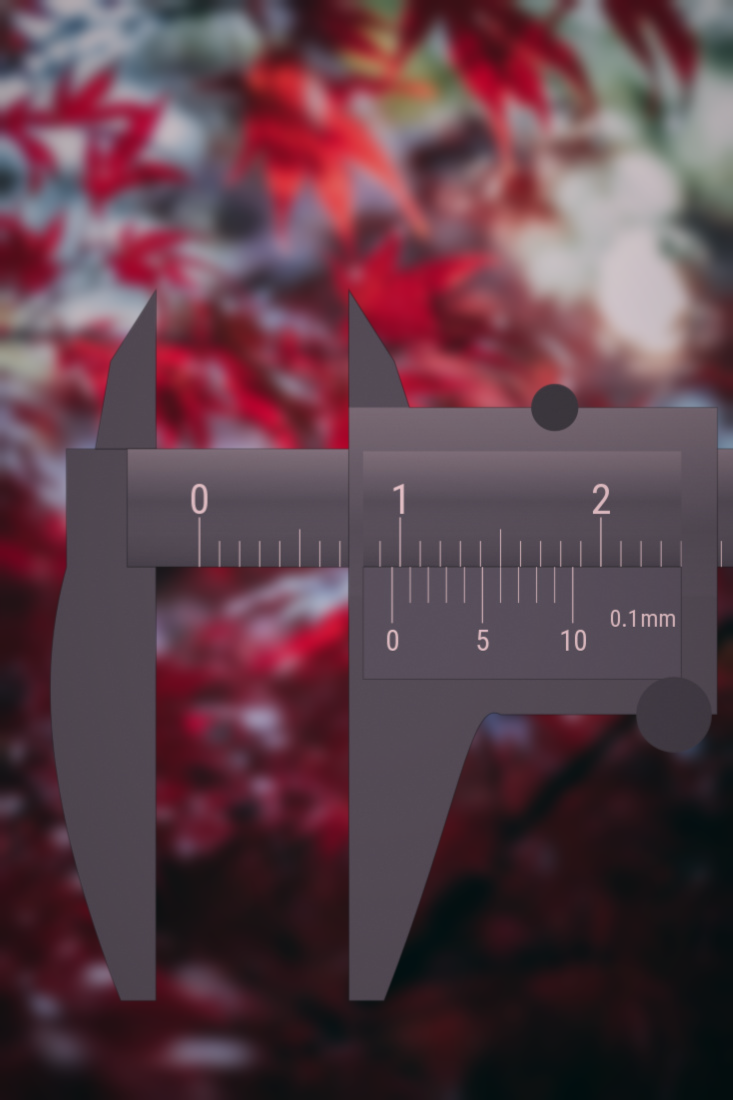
9.6 mm
